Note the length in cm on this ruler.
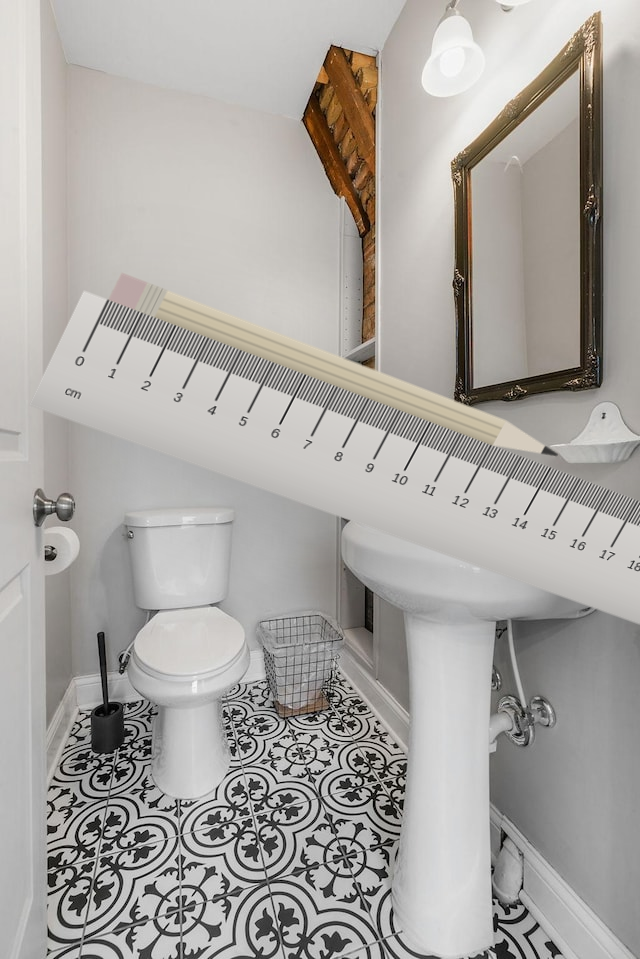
14 cm
